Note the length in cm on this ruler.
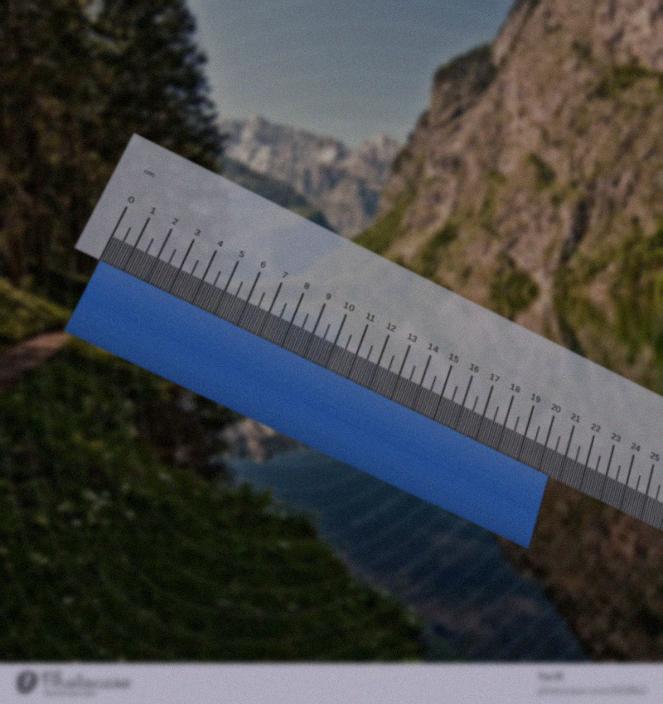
20.5 cm
